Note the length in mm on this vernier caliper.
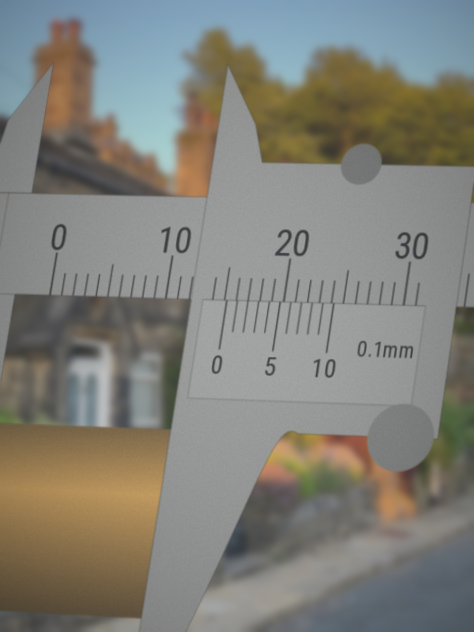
15.2 mm
